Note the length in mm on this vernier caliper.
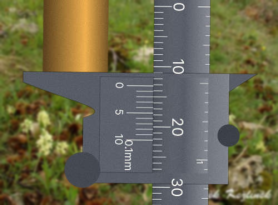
13.2 mm
